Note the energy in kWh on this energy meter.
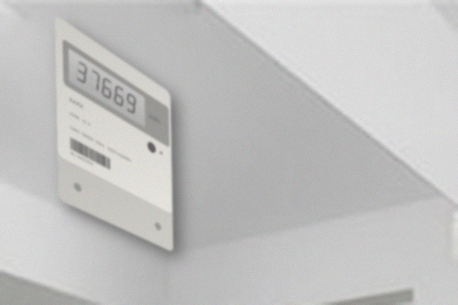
37669 kWh
